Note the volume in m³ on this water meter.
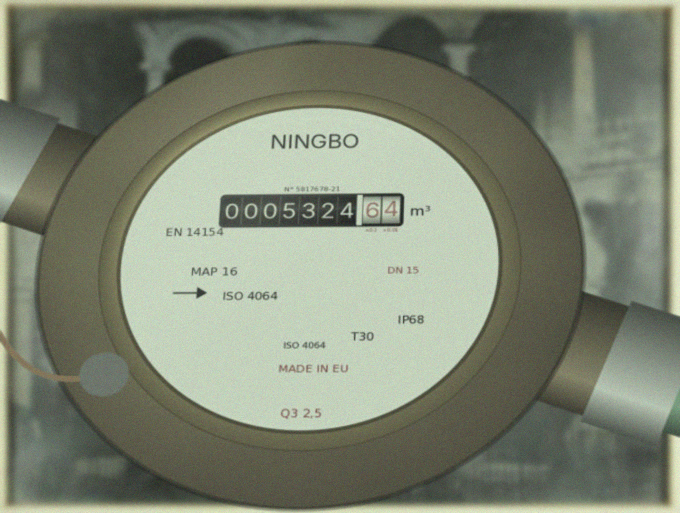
5324.64 m³
